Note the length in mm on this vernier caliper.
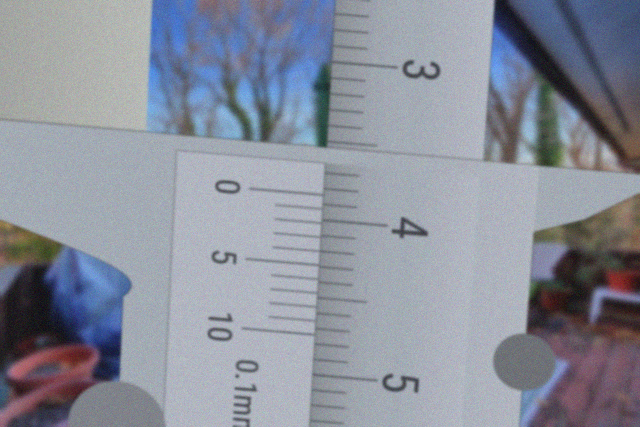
38.4 mm
